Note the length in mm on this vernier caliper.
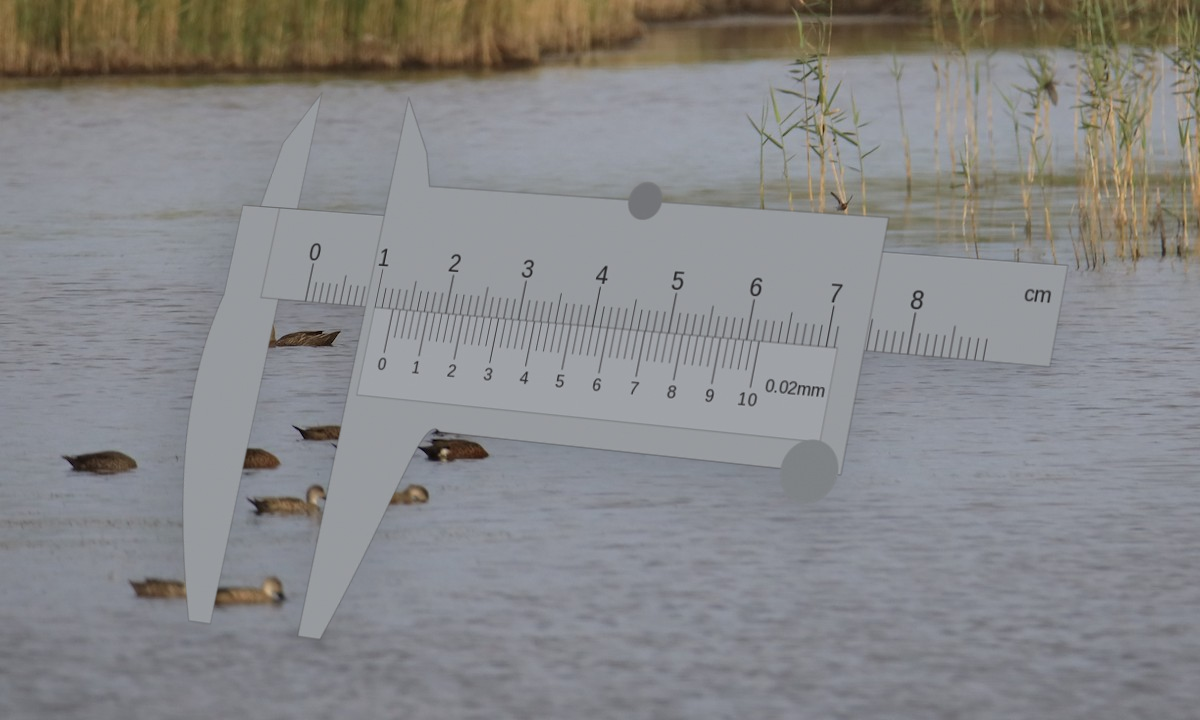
12.6 mm
